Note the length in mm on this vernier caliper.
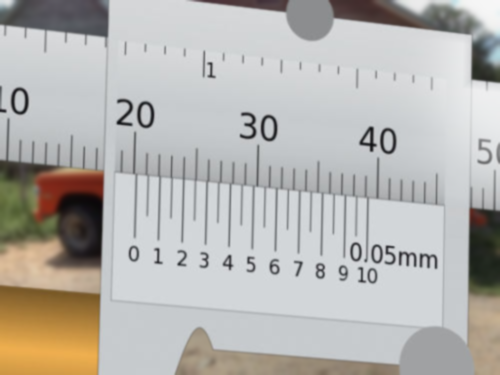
20.2 mm
